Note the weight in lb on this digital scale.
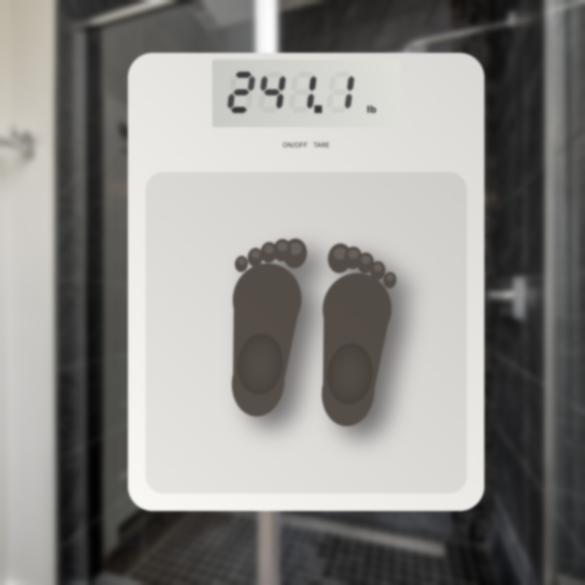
241.1 lb
